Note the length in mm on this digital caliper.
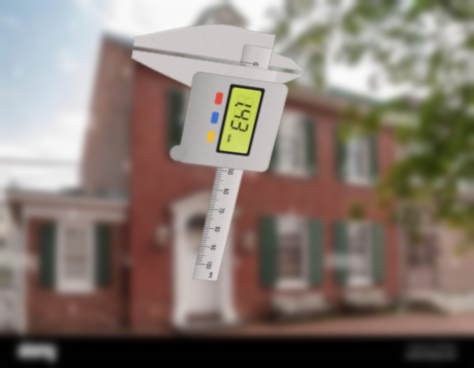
1.43 mm
